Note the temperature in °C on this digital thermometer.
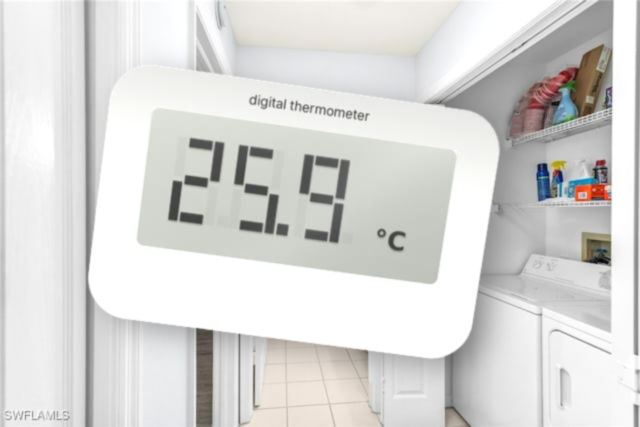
25.9 °C
